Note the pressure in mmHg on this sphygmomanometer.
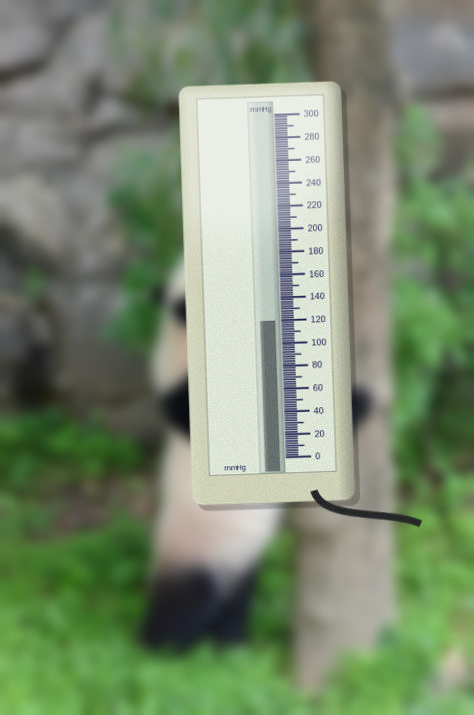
120 mmHg
